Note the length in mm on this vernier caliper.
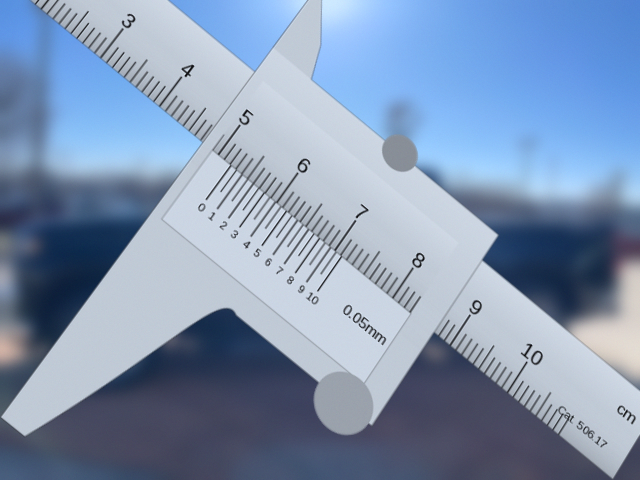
52.2 mm
